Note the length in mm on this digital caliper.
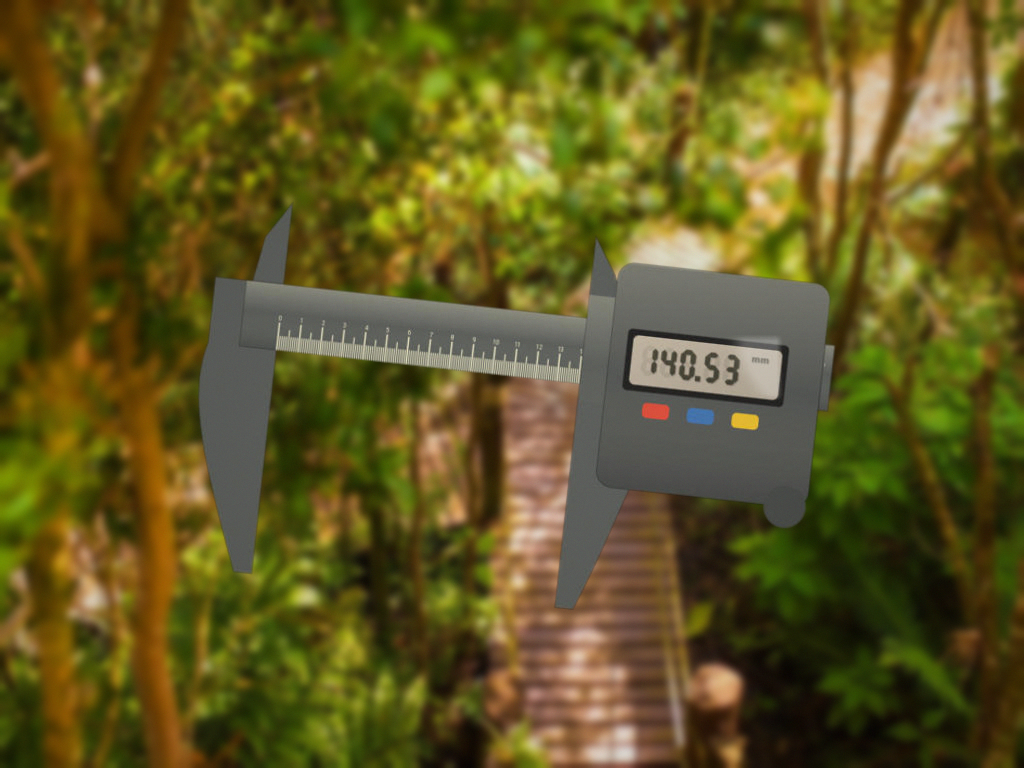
140.53 mm
